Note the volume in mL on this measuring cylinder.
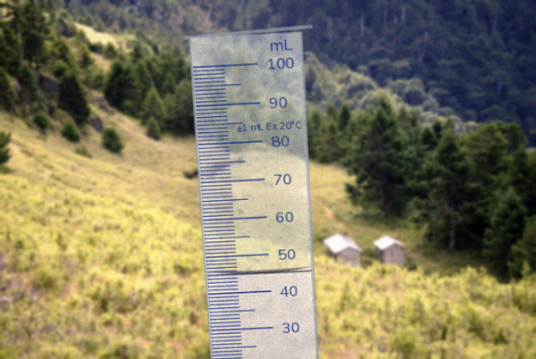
45 mL
